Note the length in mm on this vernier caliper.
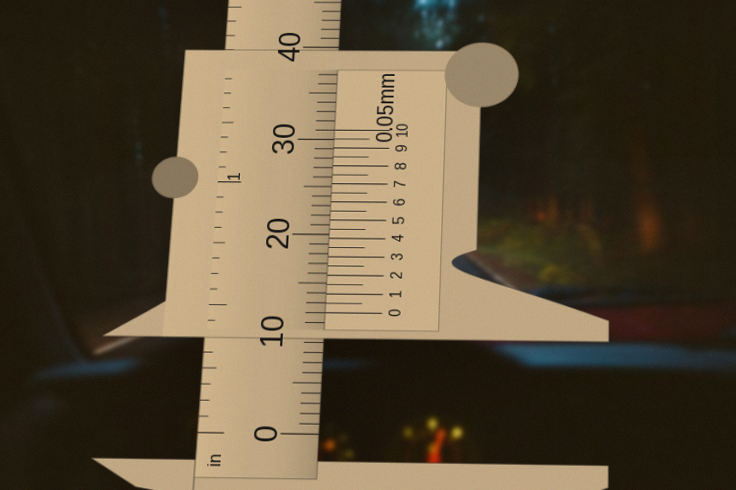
12.0 mm
